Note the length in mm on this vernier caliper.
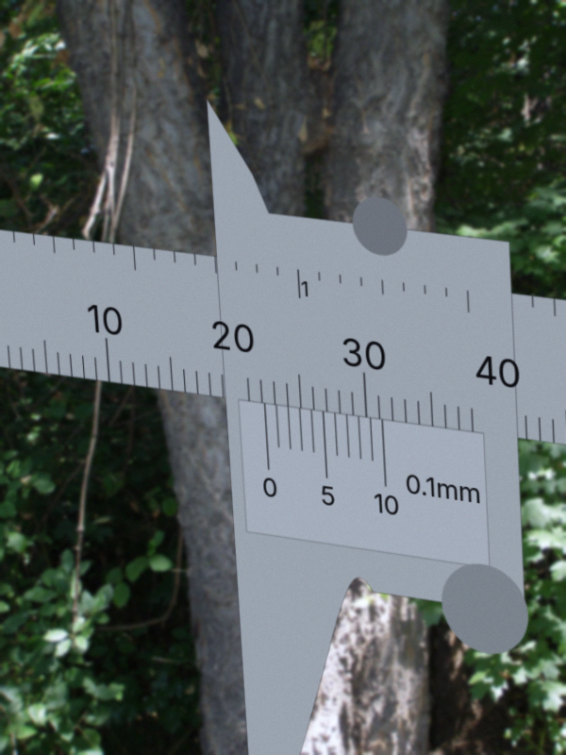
22.2 mm
